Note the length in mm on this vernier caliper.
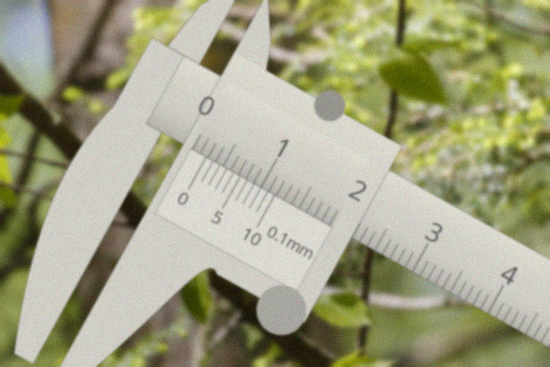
2.8 mm
